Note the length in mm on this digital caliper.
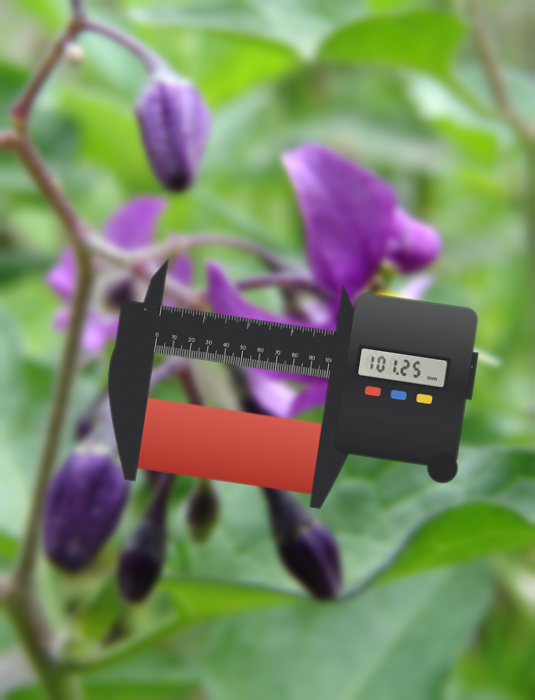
101.25 mm
